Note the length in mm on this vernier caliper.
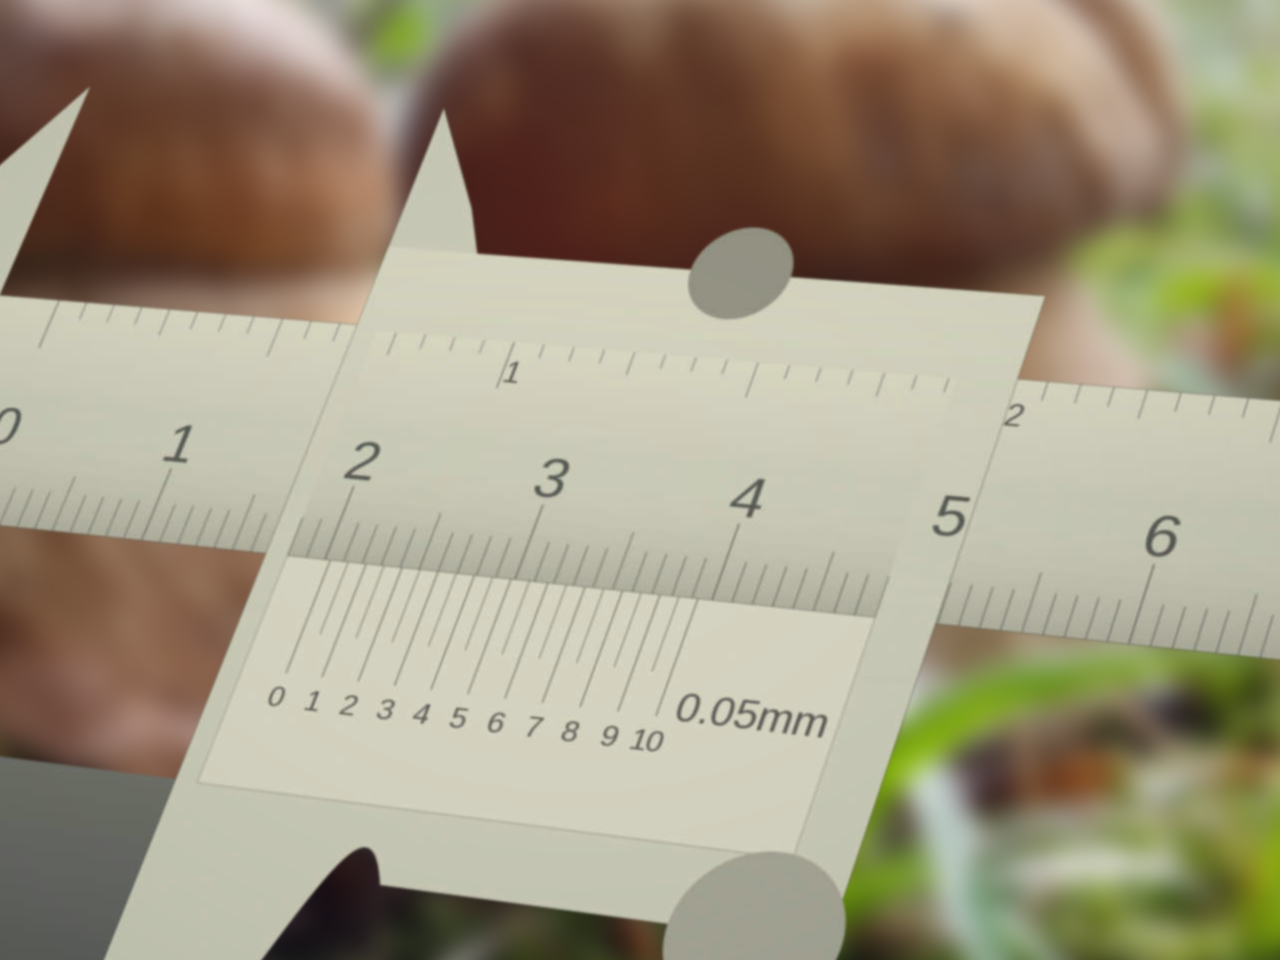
20.3 mm
